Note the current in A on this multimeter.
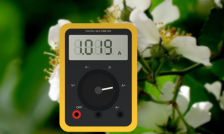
1.019 A
